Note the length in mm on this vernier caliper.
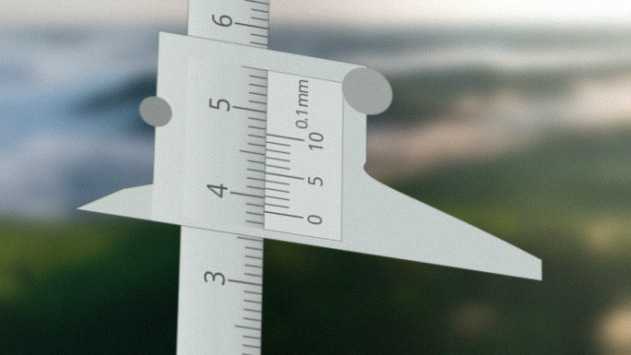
38.4 mm
